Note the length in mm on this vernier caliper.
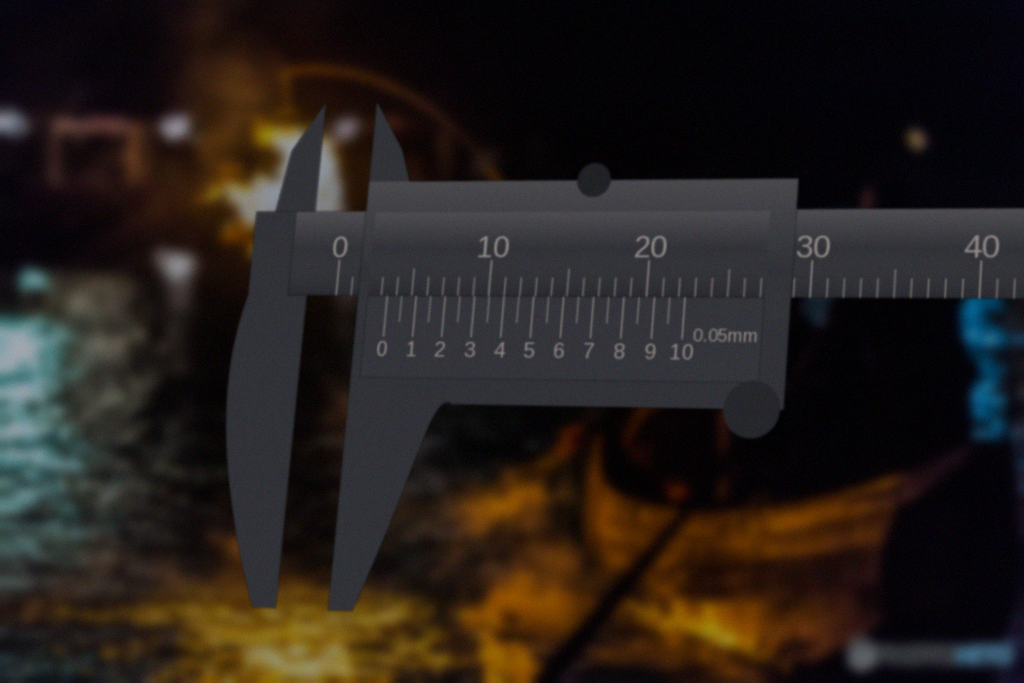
3.4 mm
